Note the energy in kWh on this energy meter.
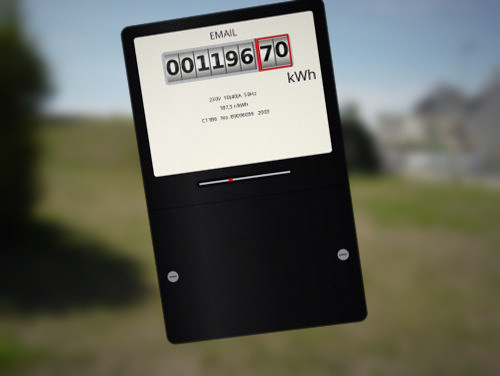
1196.70 kWh
